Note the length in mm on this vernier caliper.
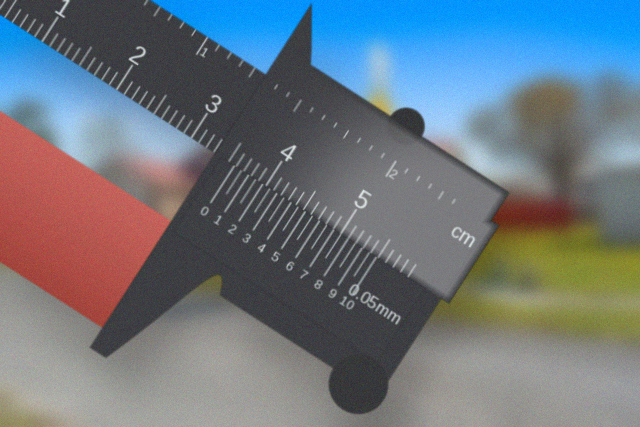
35.8 mm
